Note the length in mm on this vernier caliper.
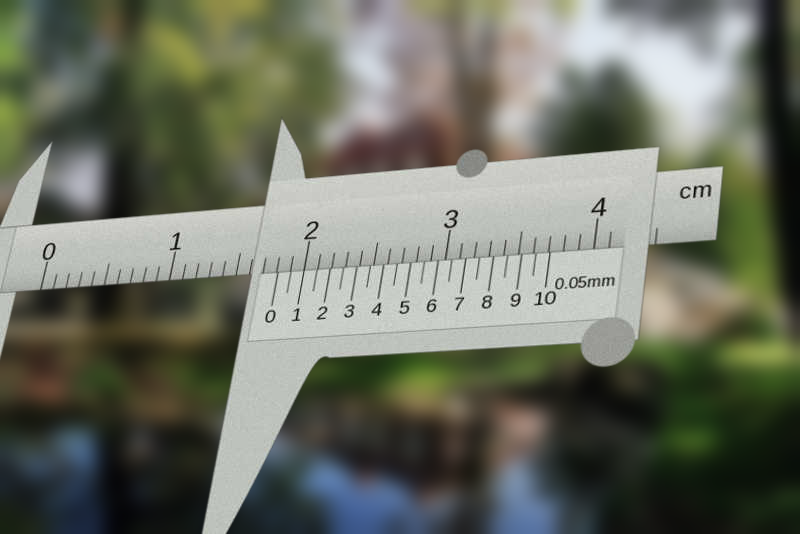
18.1 mm
